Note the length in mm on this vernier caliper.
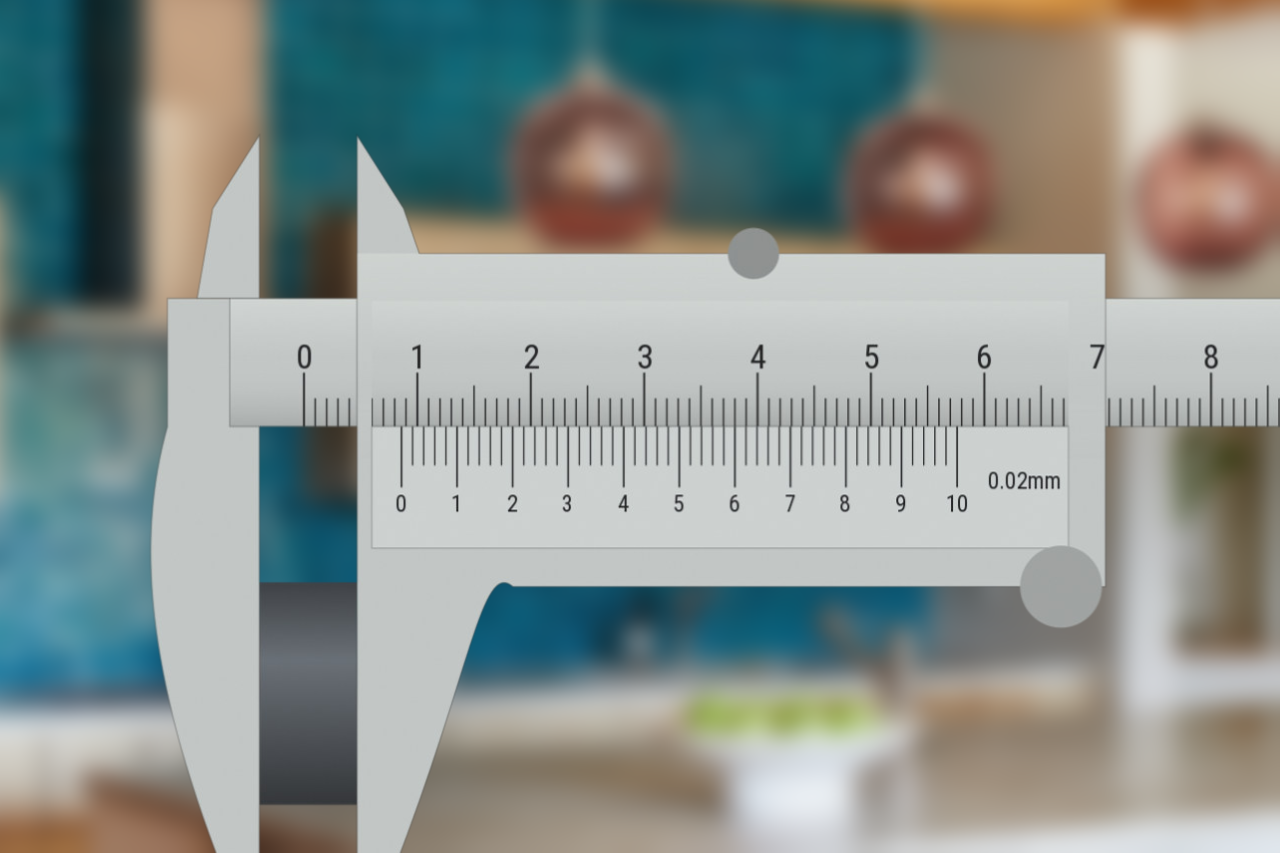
8.6 mm
